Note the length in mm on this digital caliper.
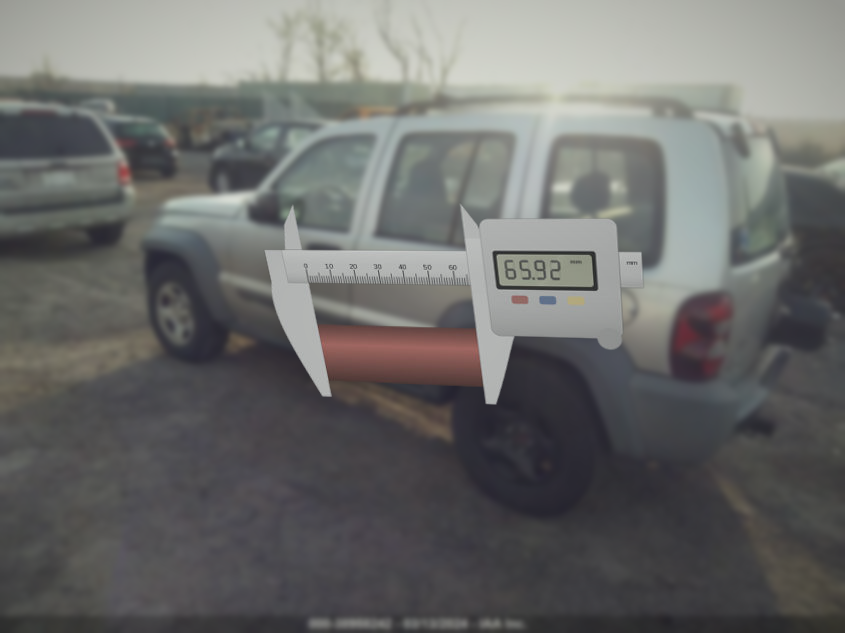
65.92 mm
